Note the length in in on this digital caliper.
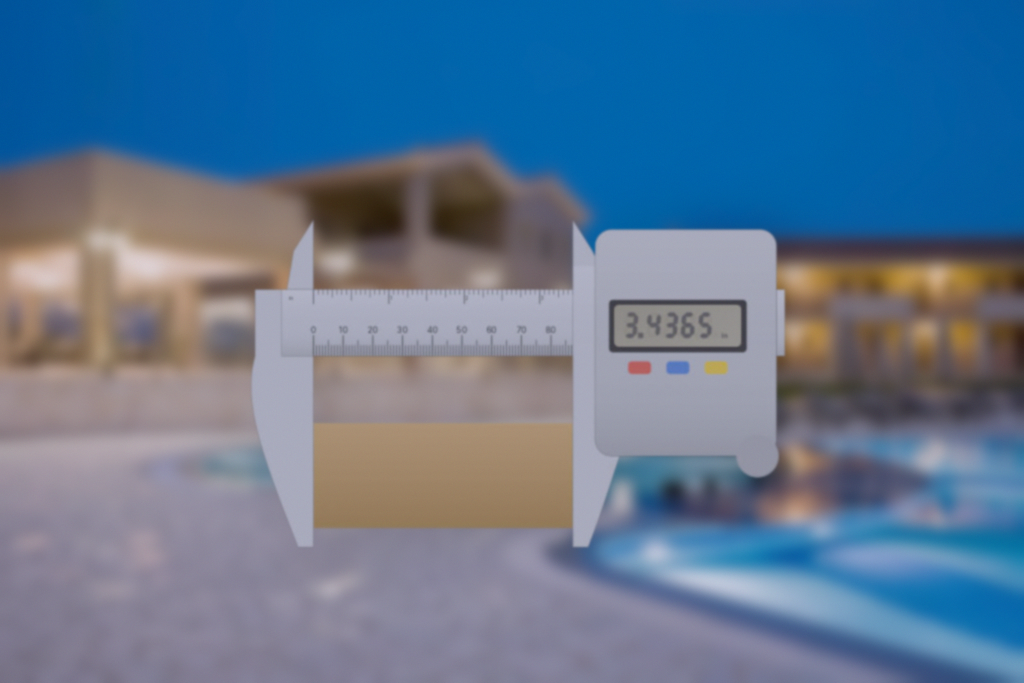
3.4365 in
